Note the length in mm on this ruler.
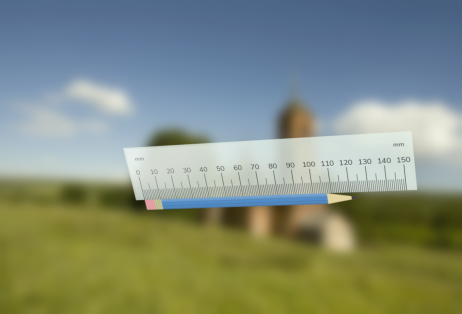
125 mm
